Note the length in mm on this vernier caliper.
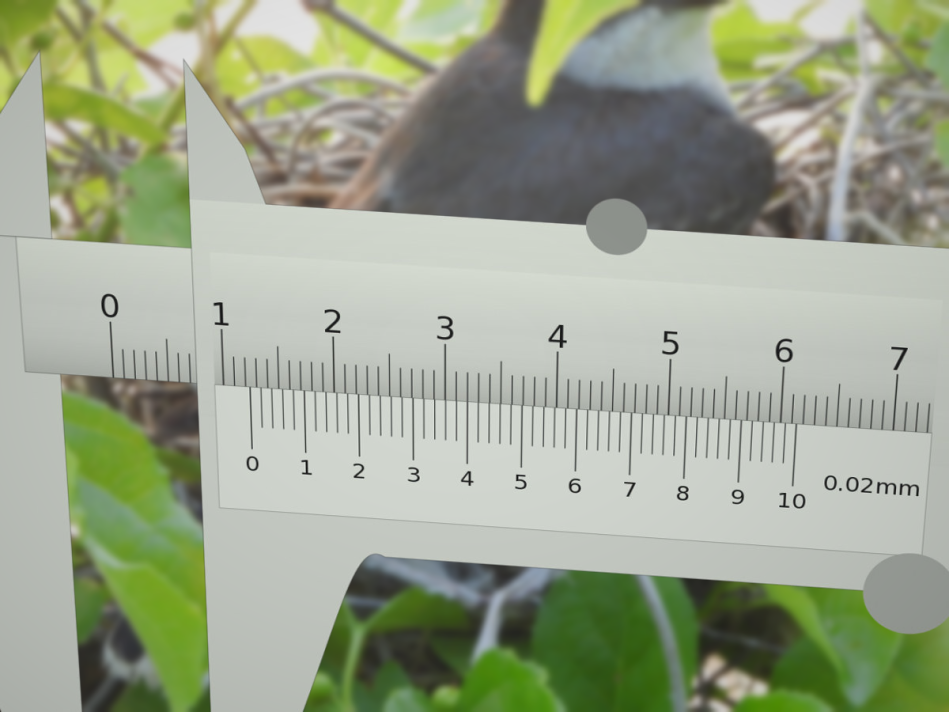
12.4 mm
